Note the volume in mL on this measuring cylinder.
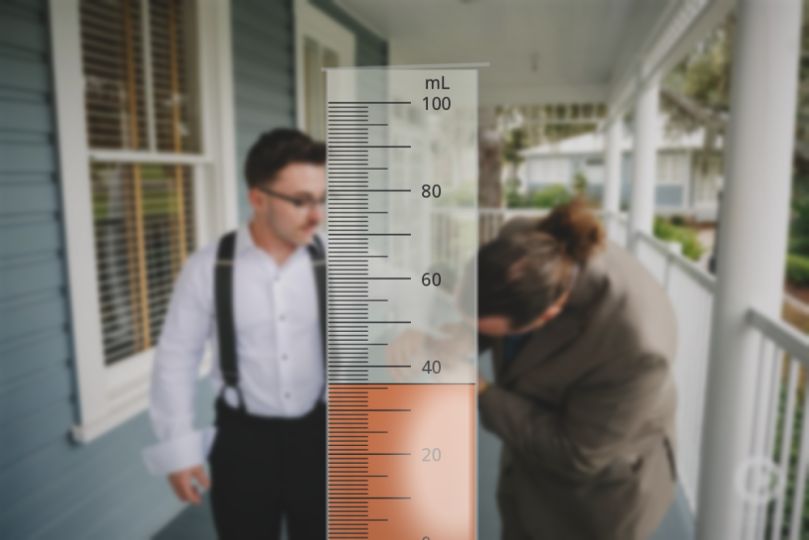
36 mL
